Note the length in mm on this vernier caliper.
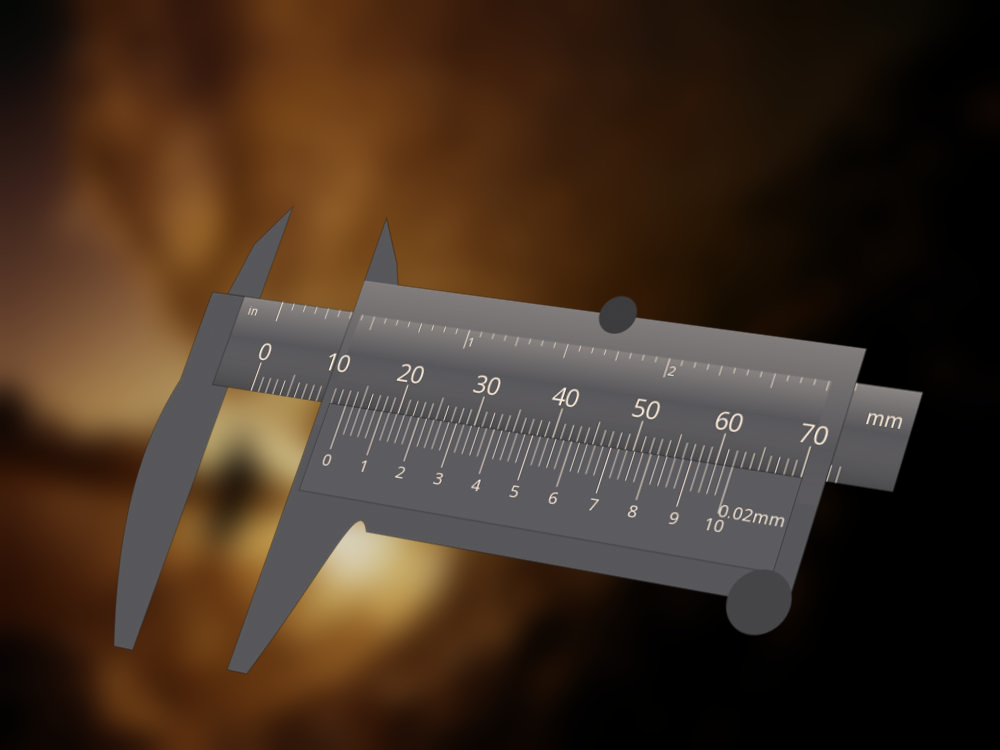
13.0 mm
